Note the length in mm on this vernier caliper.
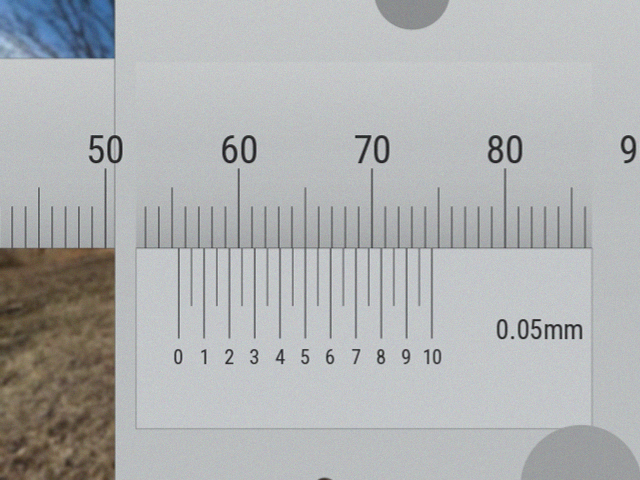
55.5 mm
